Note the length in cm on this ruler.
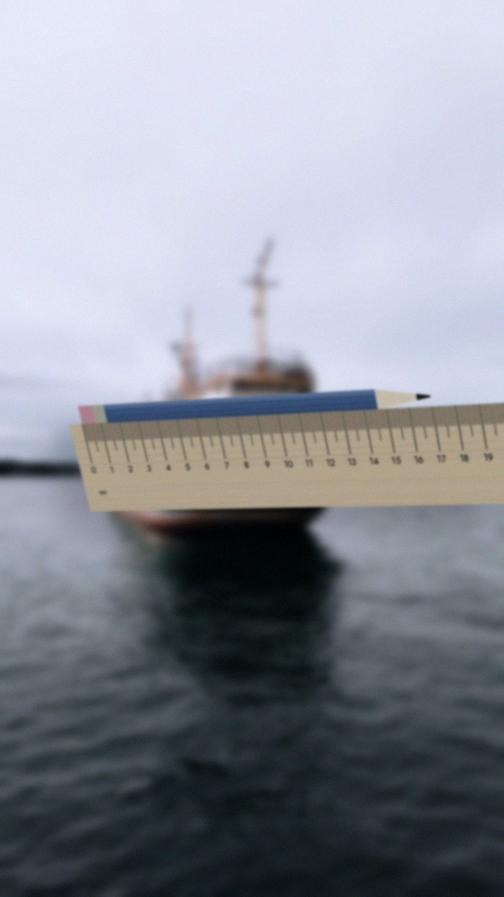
17 cm
